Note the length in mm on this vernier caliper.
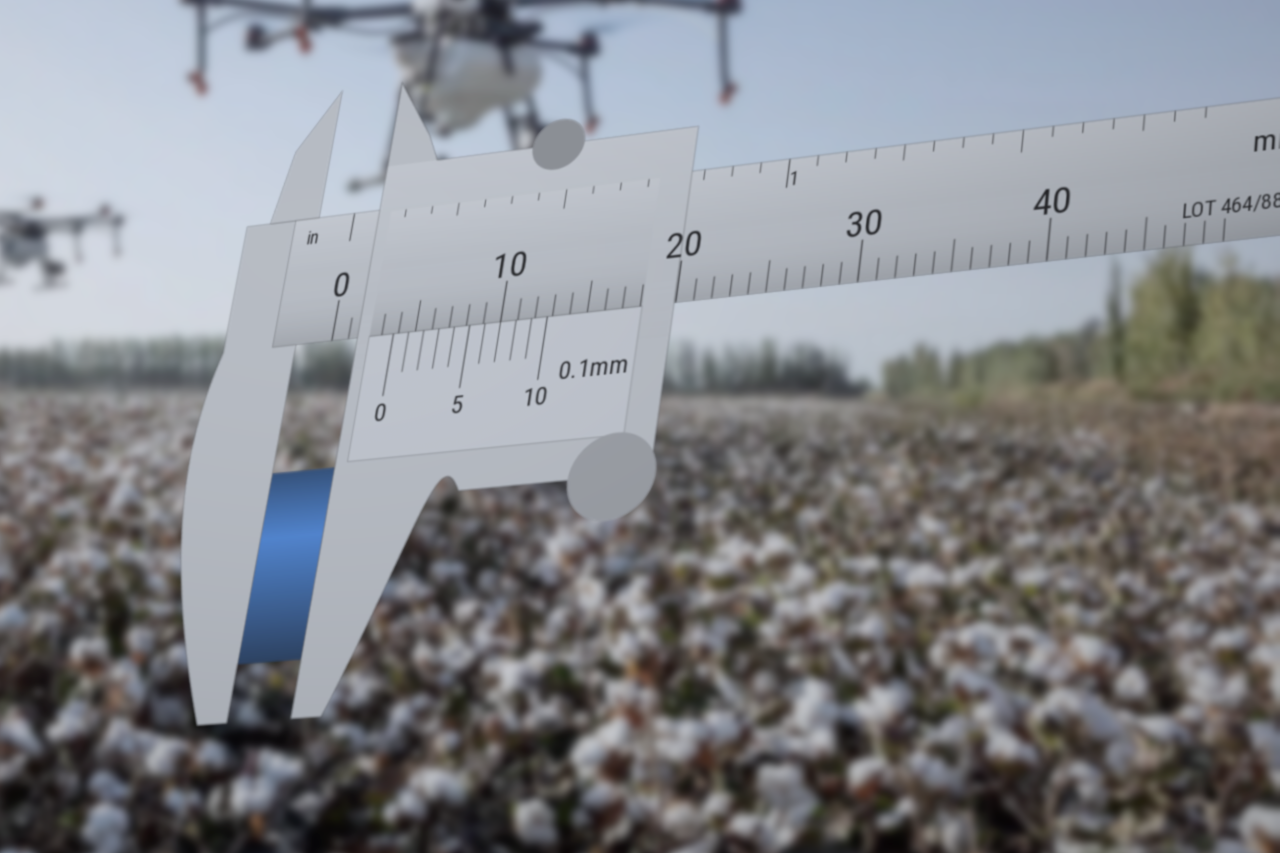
3.7 mm
